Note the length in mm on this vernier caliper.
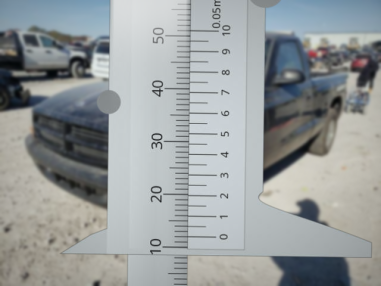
12.0 mm
